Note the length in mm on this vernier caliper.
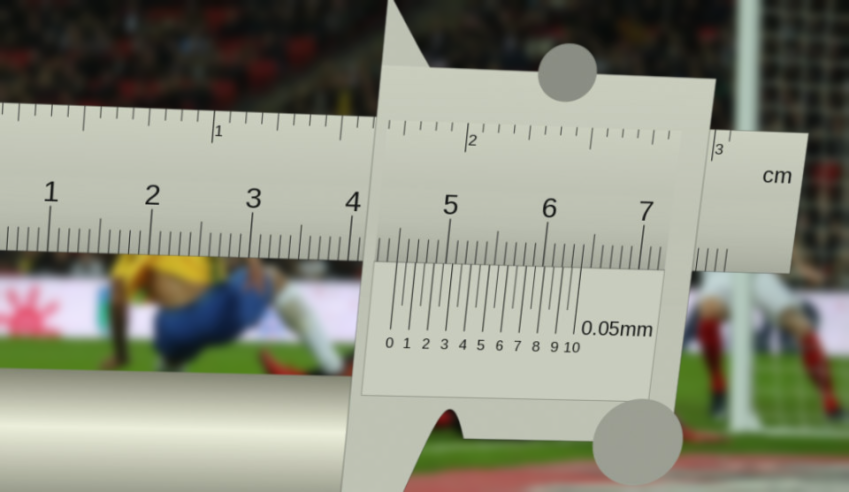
45.0 mm
